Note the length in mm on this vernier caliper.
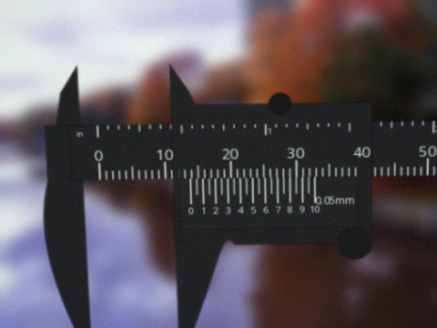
13.8 mm
